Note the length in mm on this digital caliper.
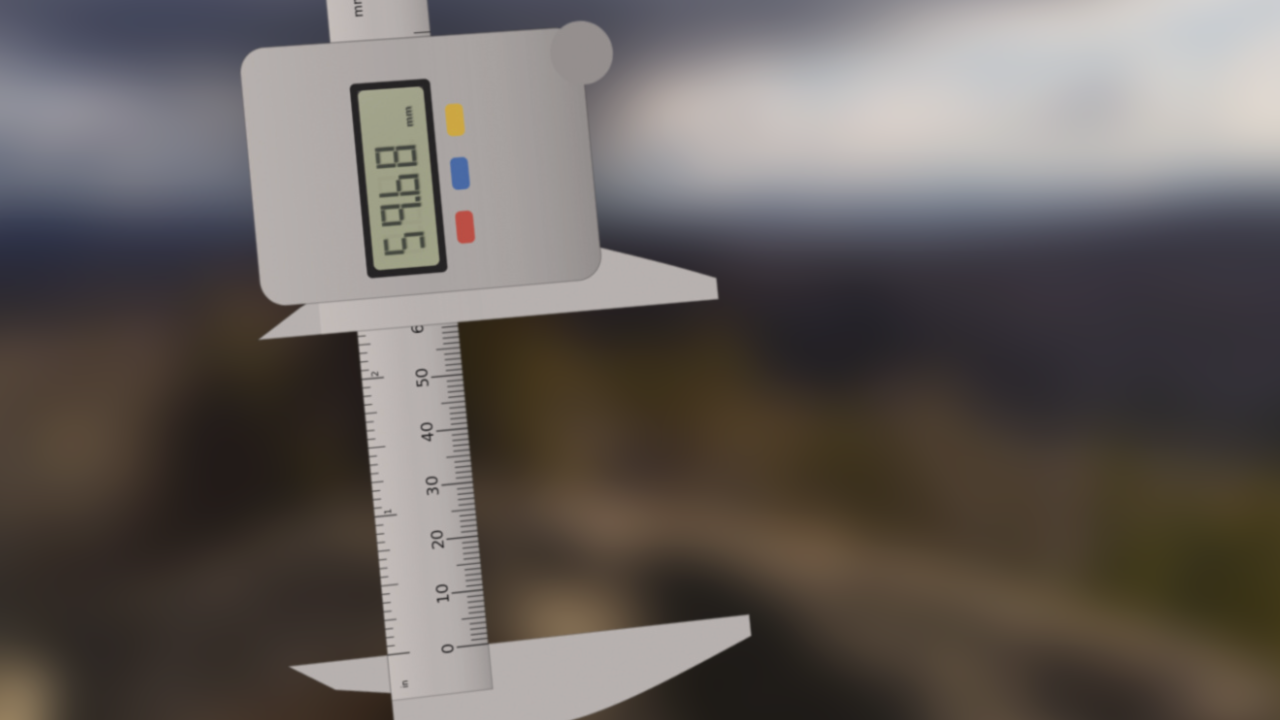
59.68 mm
